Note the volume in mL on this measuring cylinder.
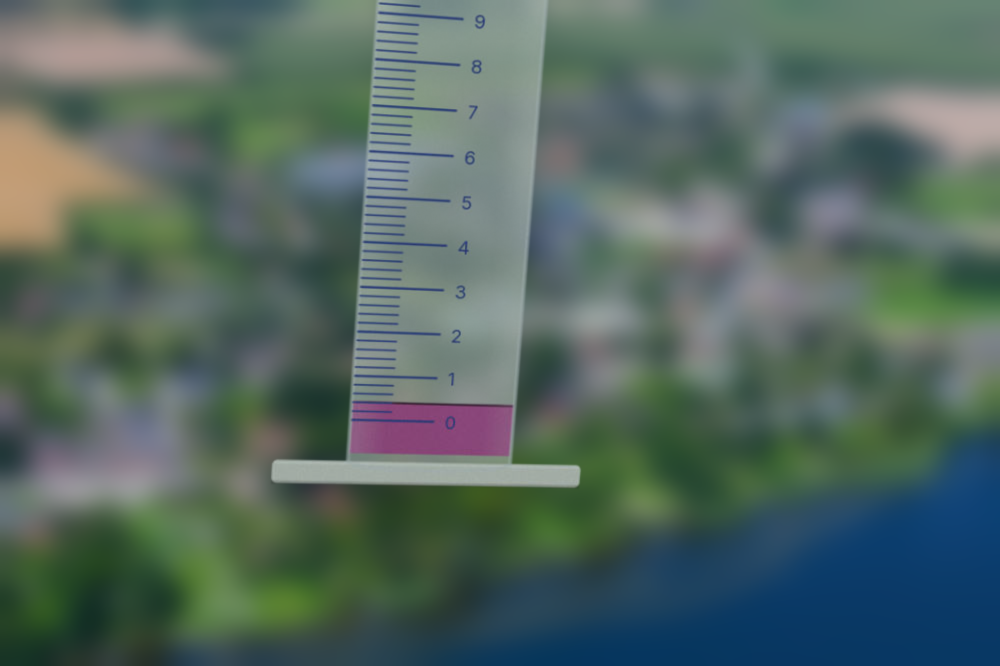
0.4 mL
